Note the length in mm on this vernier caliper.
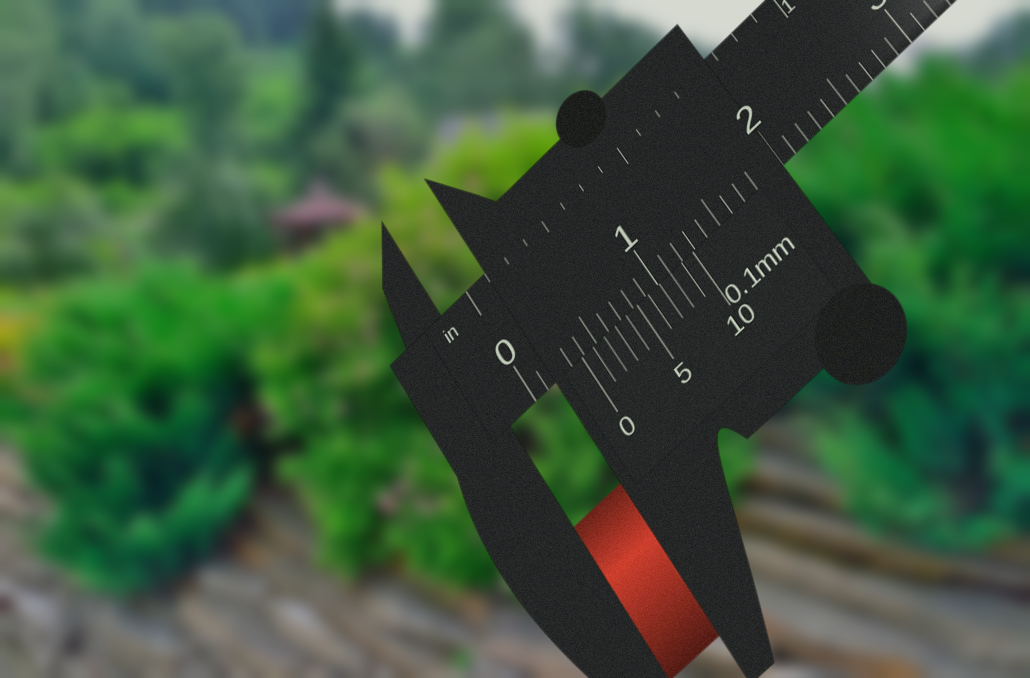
3.8 mm
